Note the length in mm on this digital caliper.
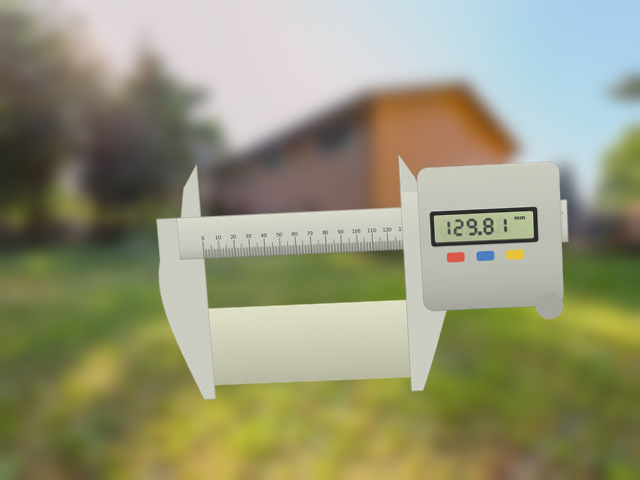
129.81 mm
